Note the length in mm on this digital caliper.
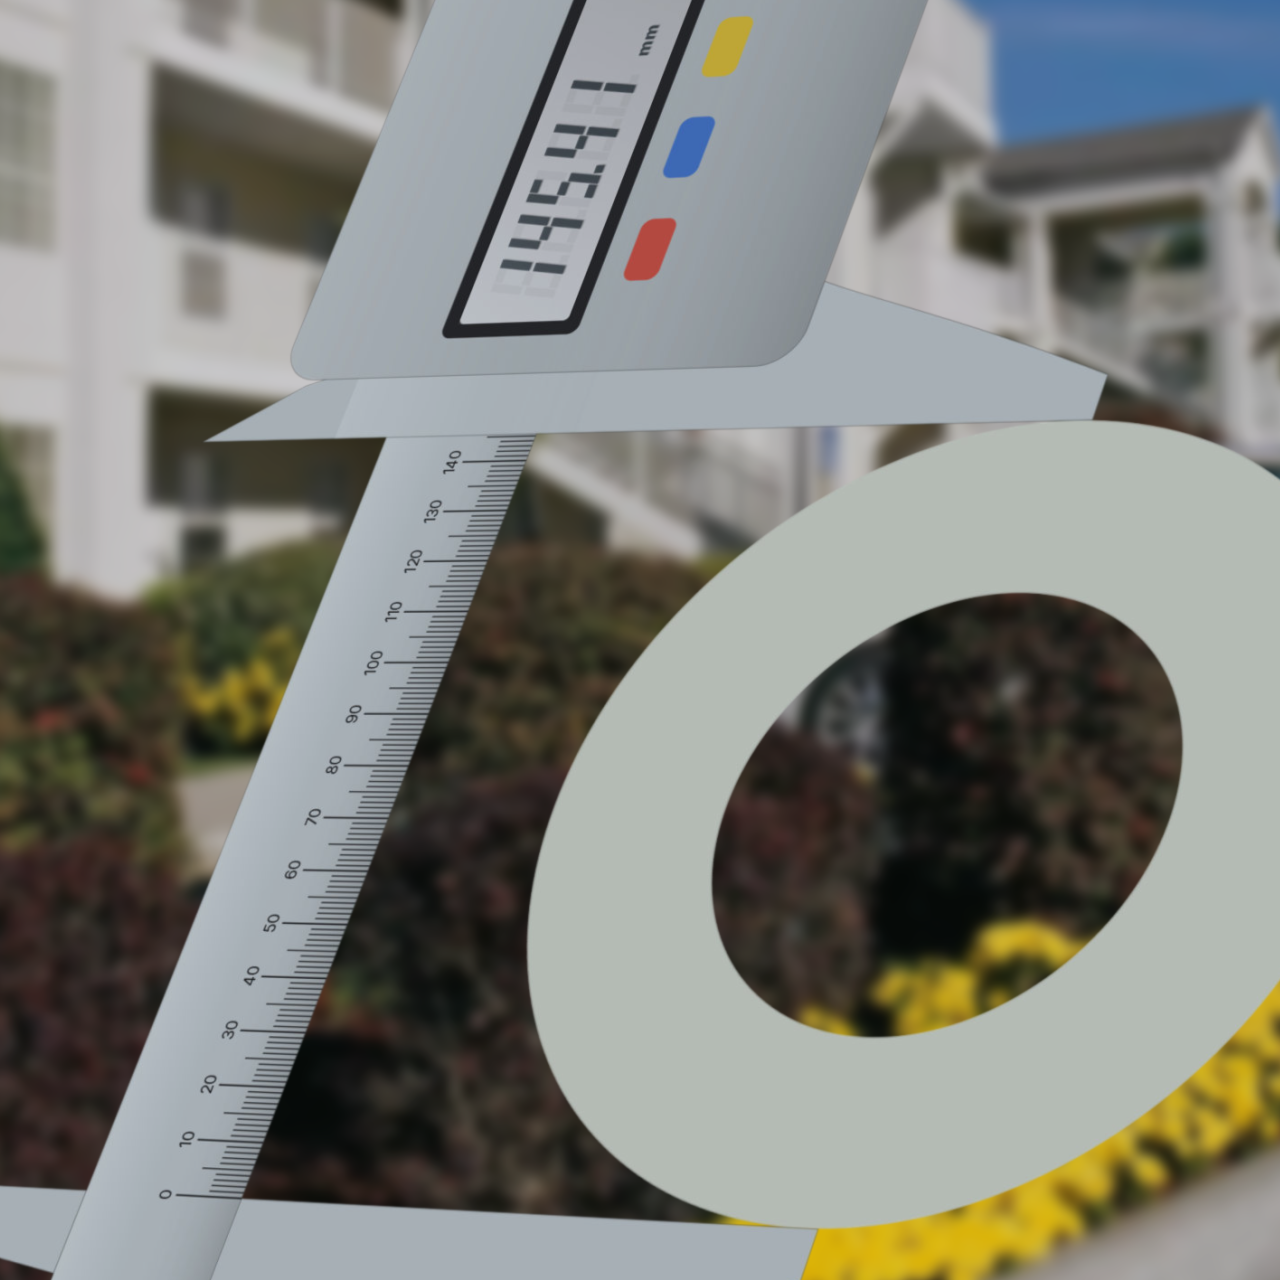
145.41 mm
